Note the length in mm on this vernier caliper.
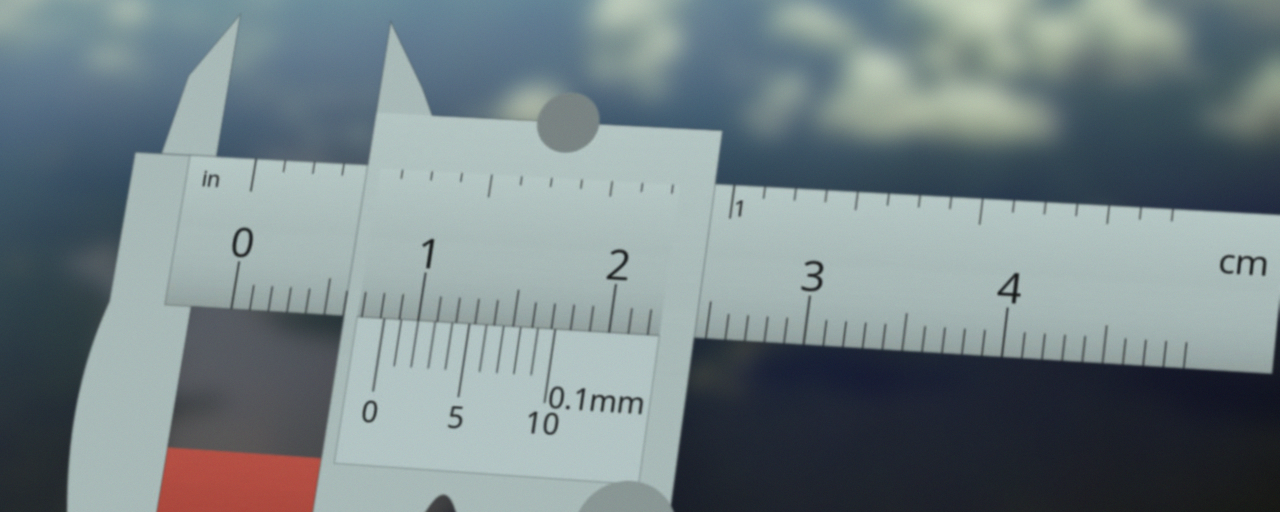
8.2 mm
